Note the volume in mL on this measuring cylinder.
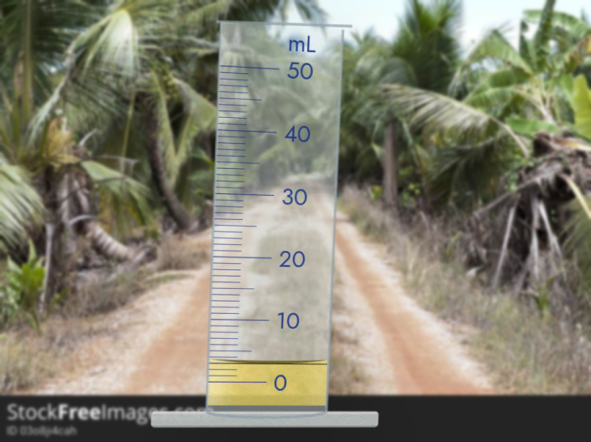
3 mL
